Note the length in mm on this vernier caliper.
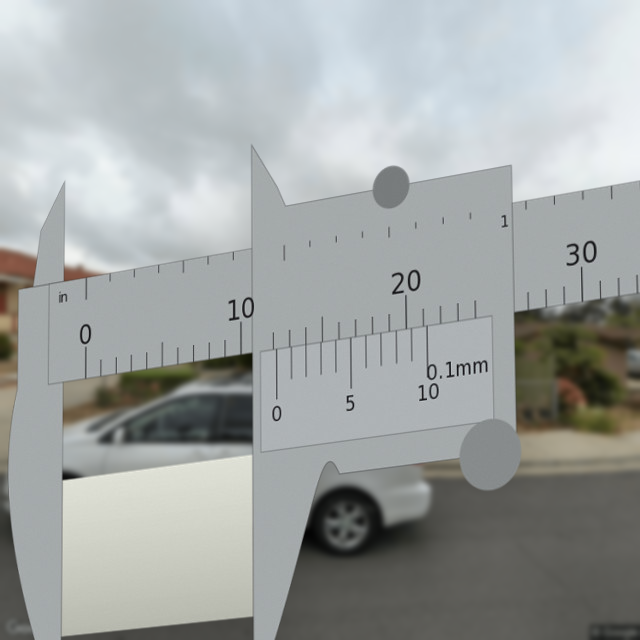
12.2 mm
